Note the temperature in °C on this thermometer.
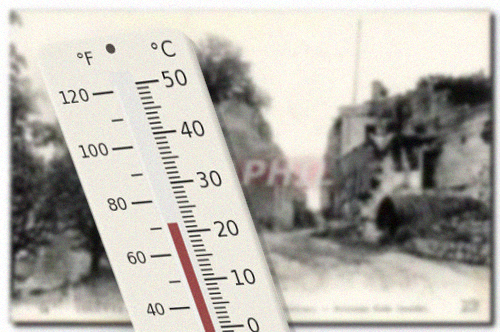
22 °C
